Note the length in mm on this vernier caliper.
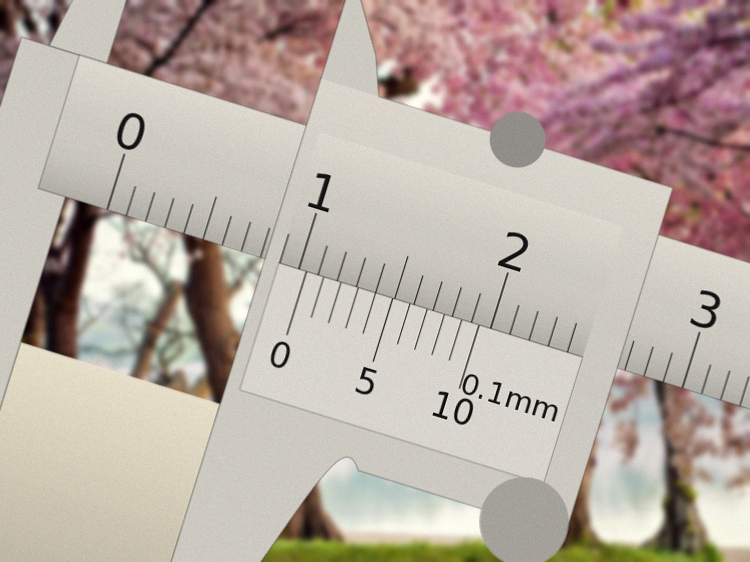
10.4 mm
